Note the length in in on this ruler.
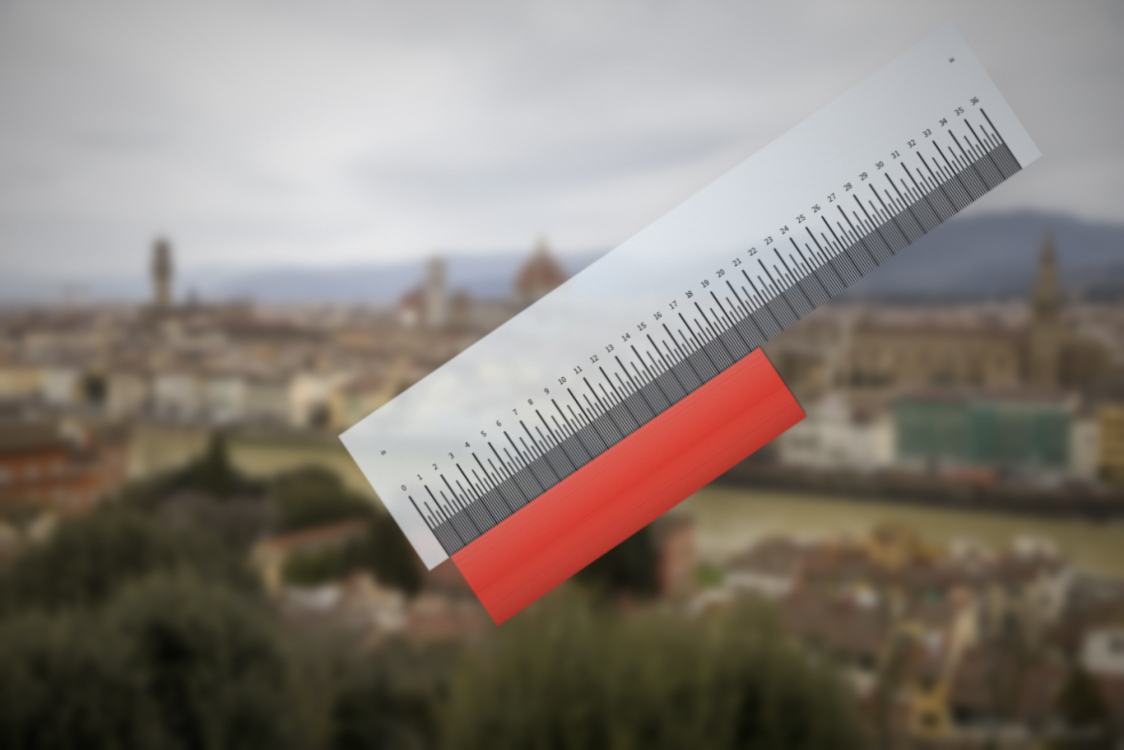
19.5 in
